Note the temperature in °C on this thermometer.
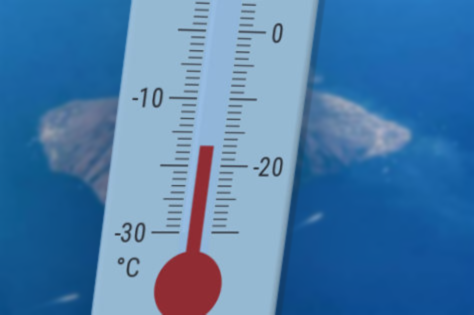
-17 °C
